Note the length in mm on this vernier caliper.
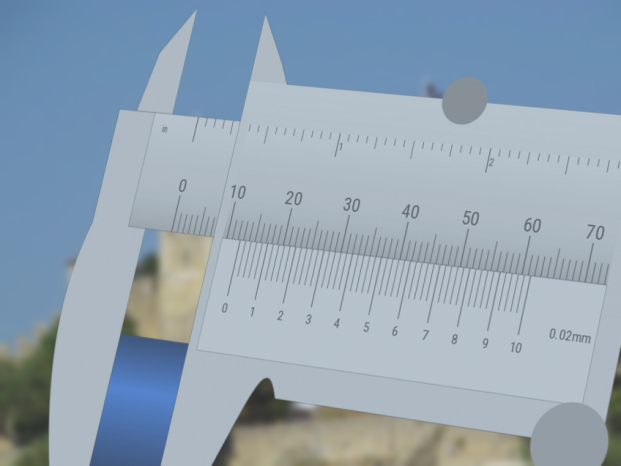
12.4 mm
